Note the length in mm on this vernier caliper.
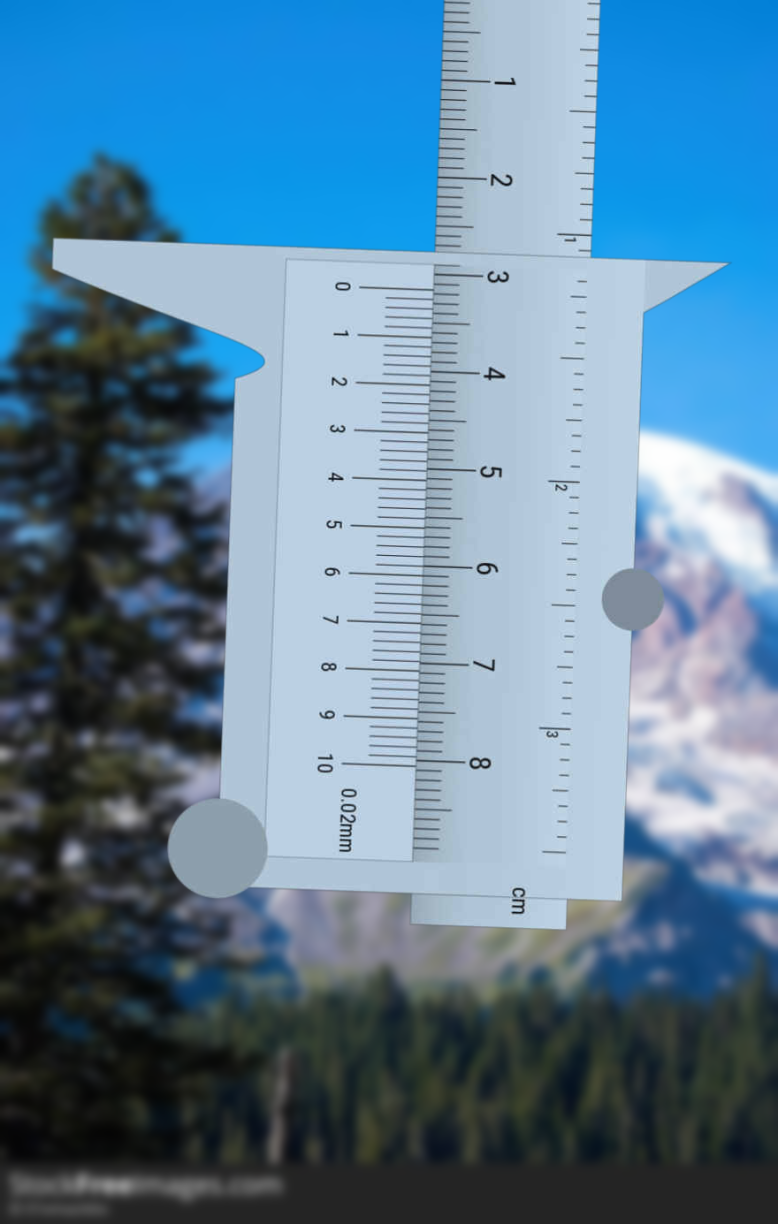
31.6 mm
